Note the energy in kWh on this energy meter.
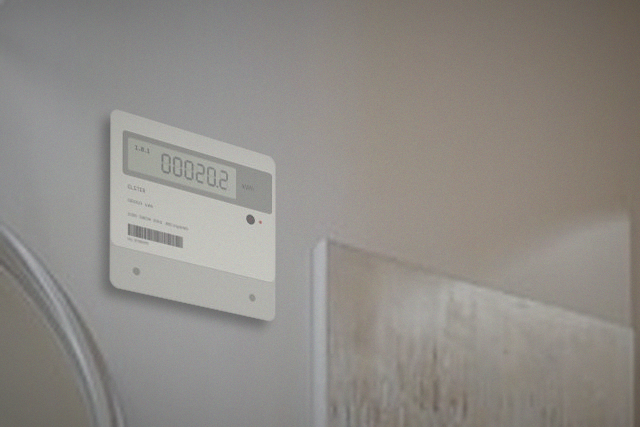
20.2 kWh
